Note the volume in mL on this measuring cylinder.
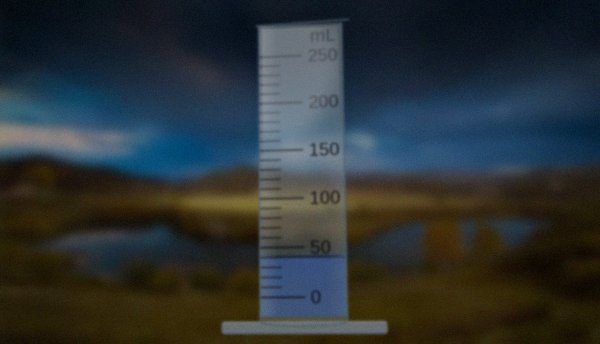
40 mL
